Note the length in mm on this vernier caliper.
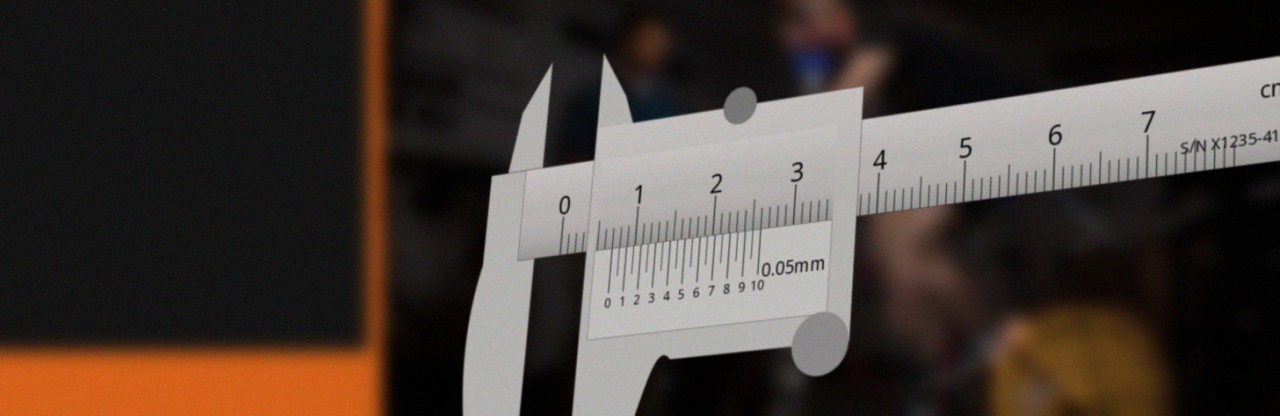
7.0 mm
